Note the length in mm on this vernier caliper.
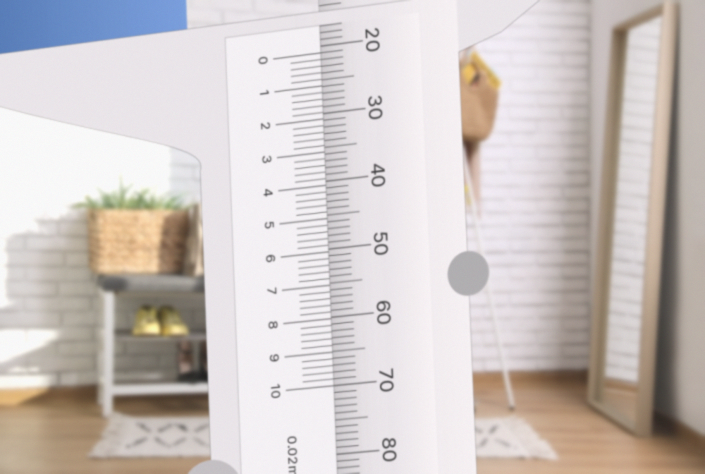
21.0 mm
